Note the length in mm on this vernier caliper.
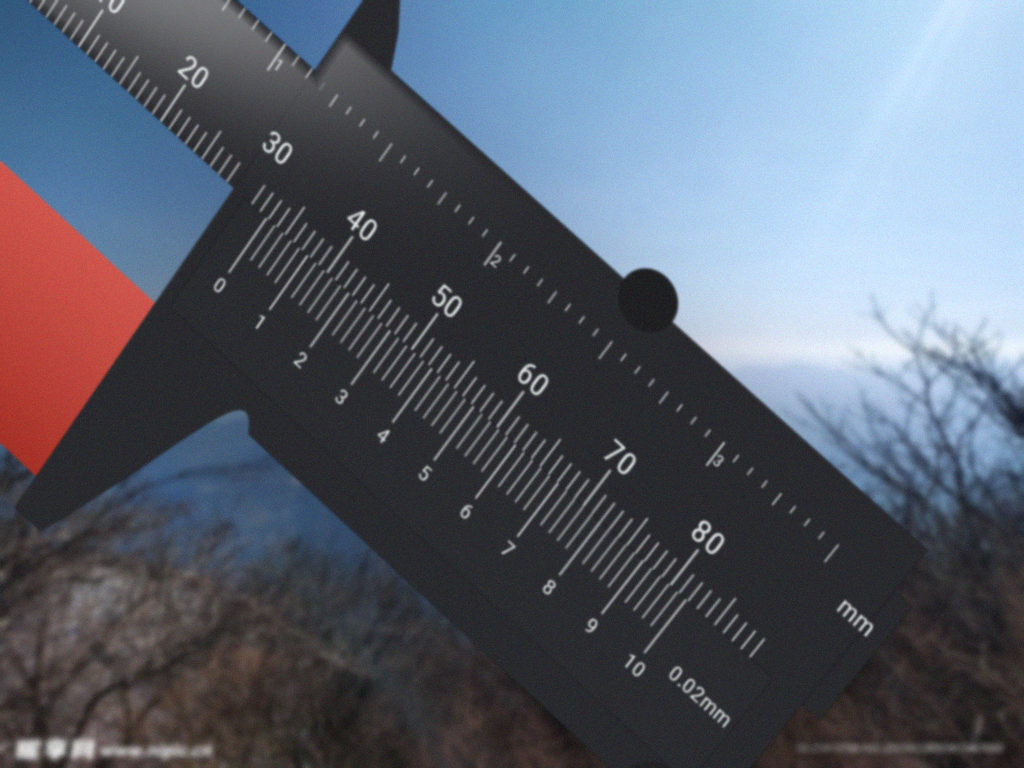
32.8 mm
